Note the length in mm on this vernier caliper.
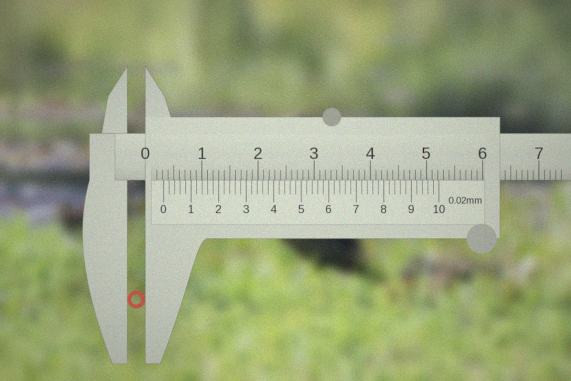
3.2 mm
